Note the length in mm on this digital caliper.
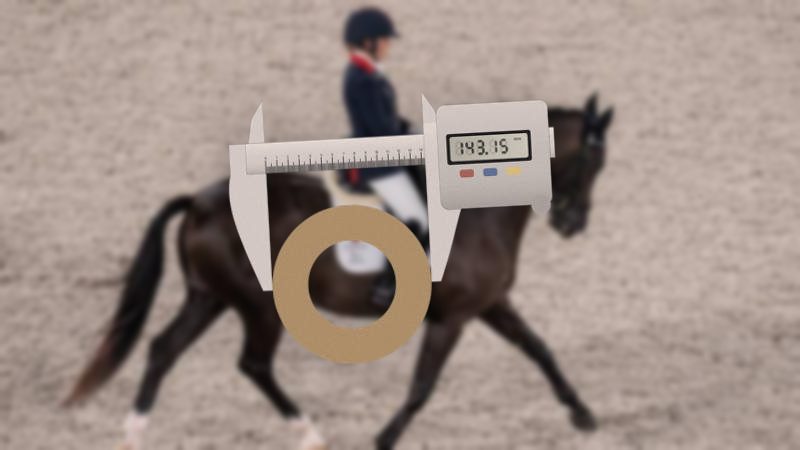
143.15 mm
